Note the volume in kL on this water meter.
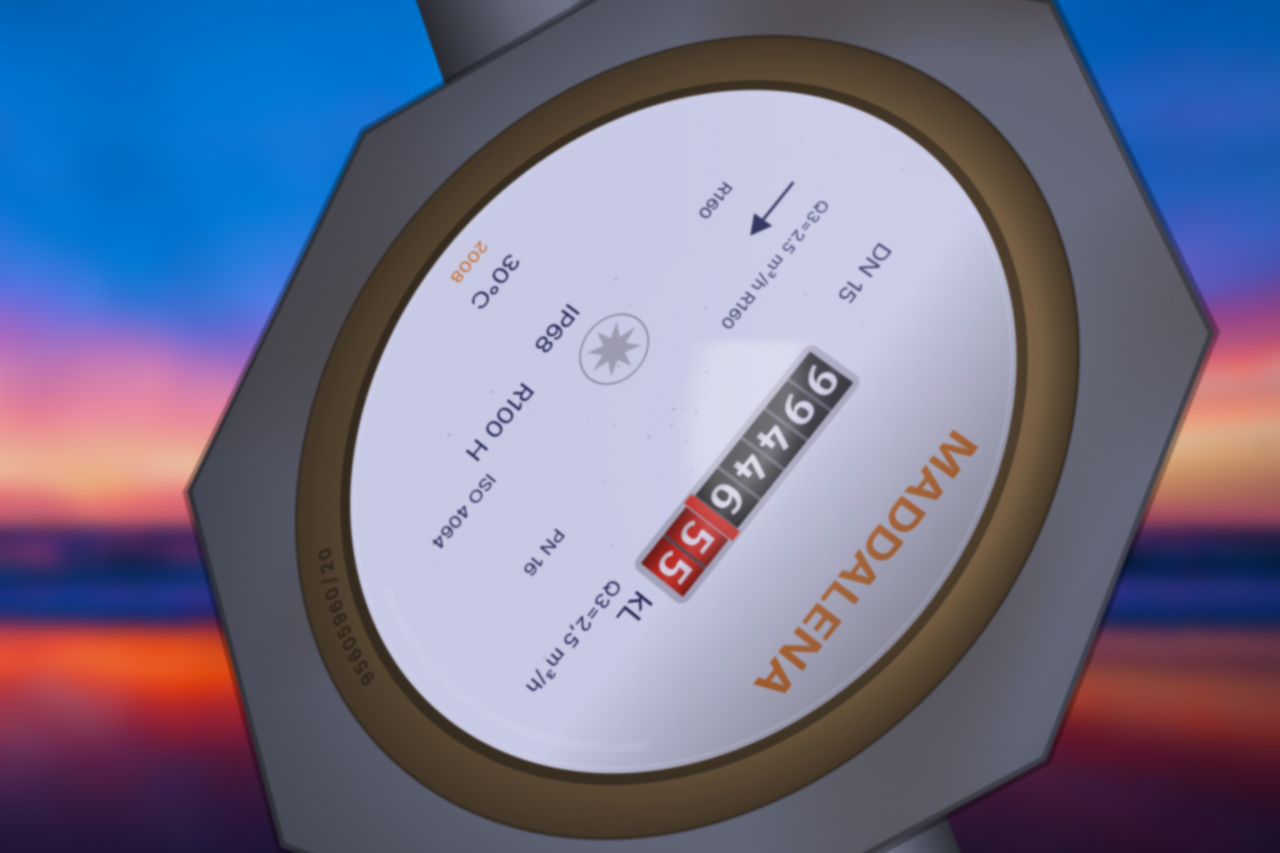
99446.55 kL
